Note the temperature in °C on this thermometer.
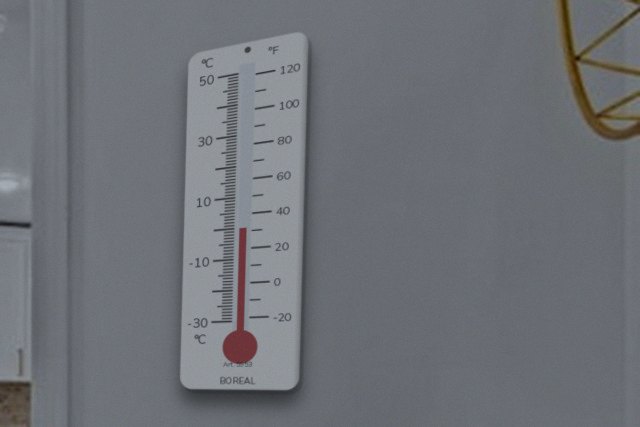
0 °C
